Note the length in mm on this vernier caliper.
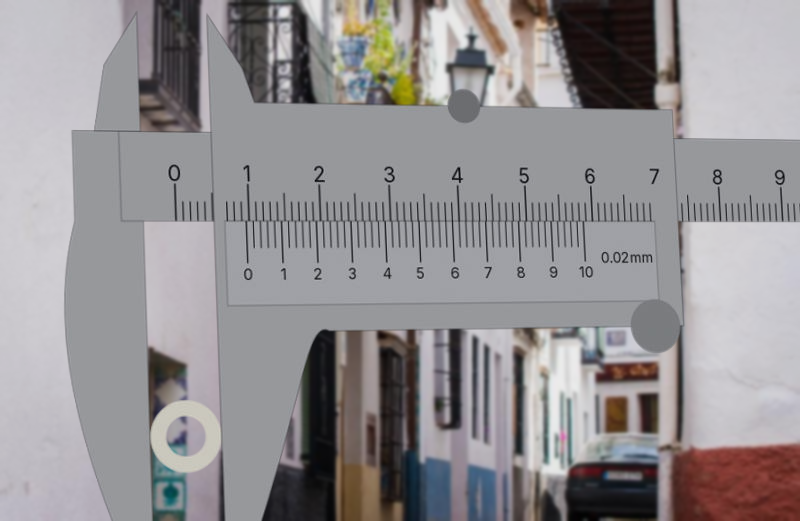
9.6 mm
